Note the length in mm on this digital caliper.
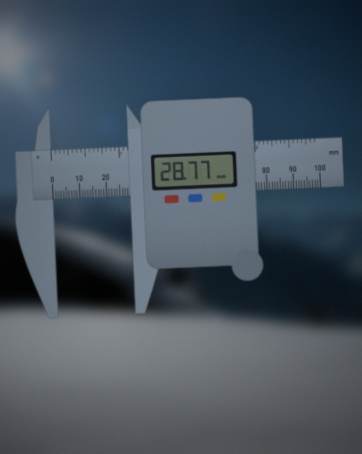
28.77 mm
